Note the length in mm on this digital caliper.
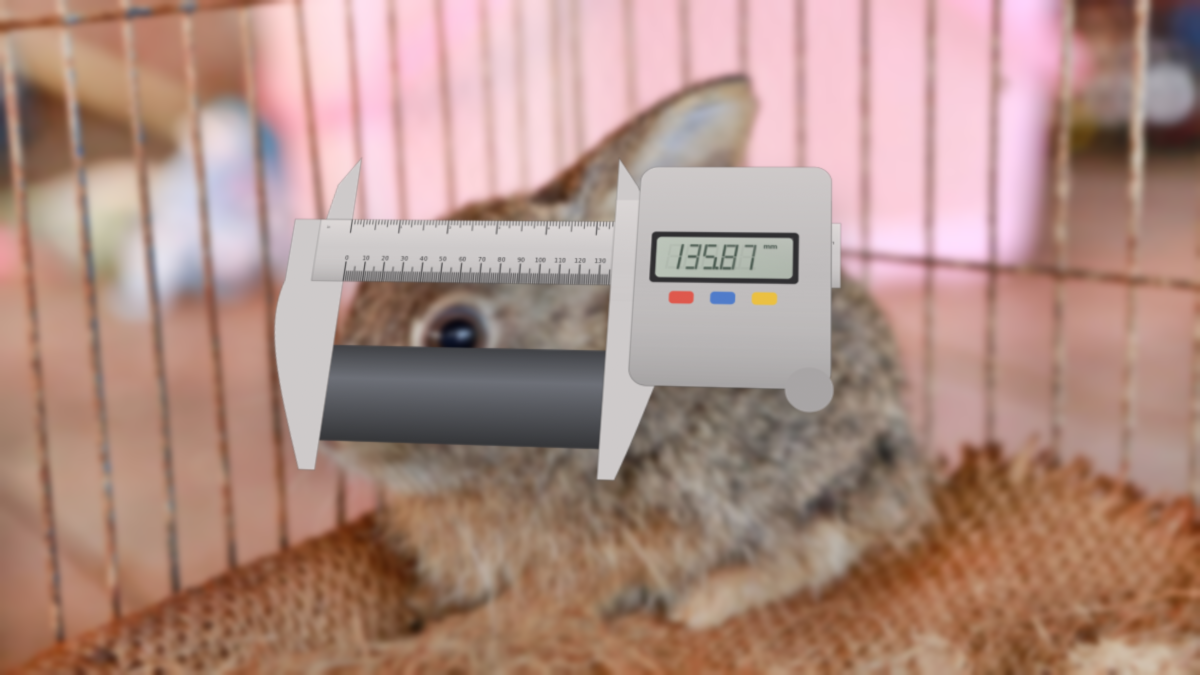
135.87 mm
